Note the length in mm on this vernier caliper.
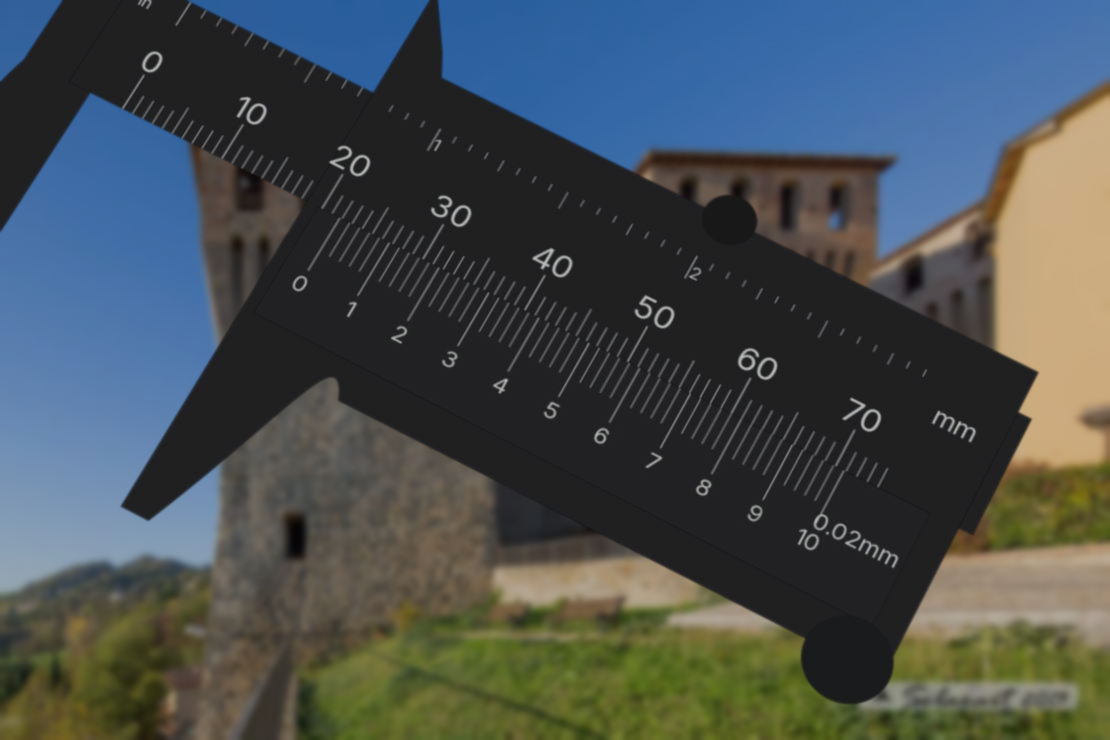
21.8 mm
